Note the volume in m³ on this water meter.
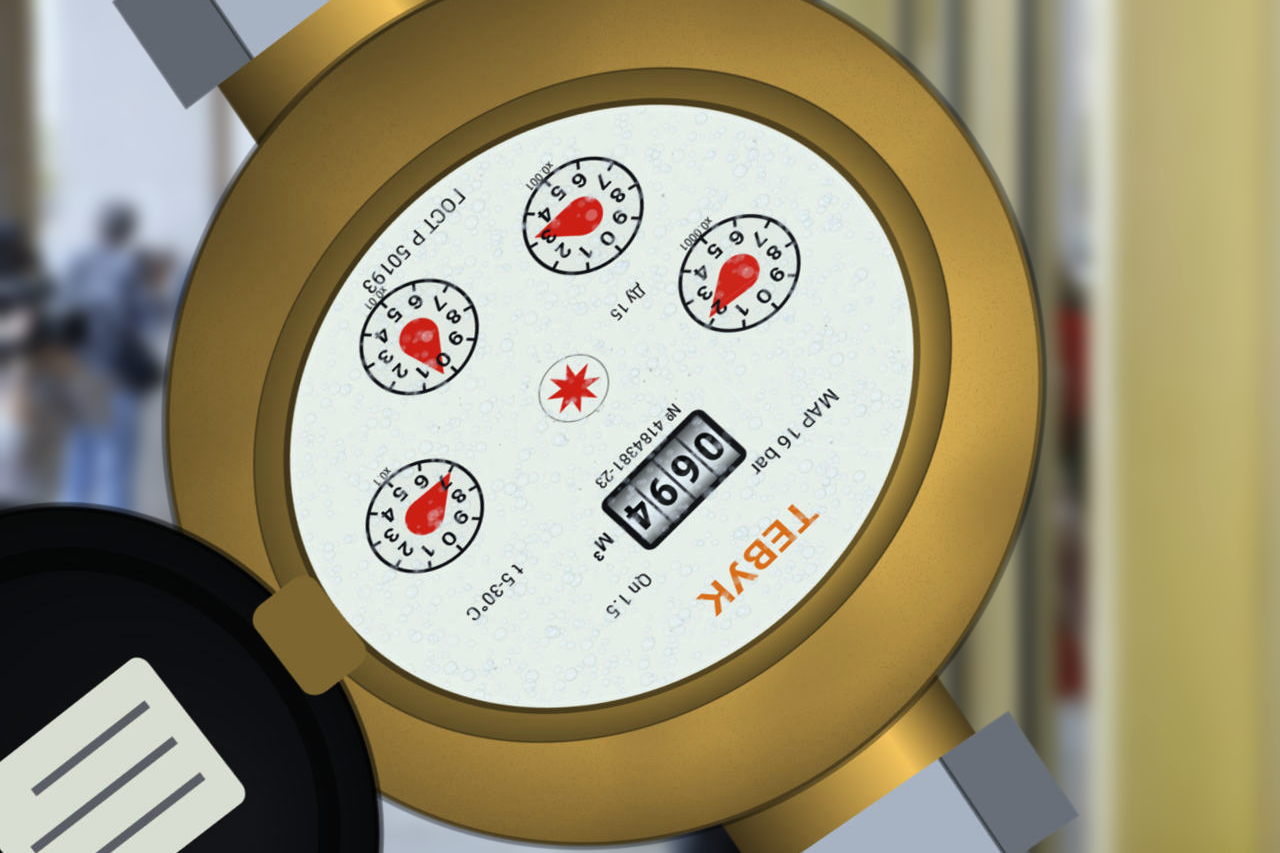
694.7032 m³
